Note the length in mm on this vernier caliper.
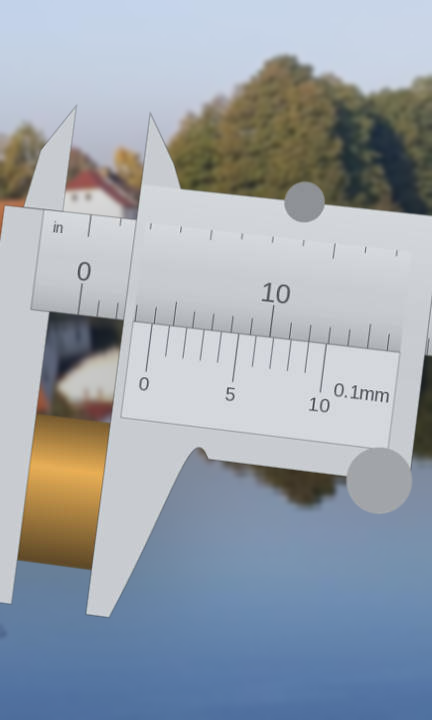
3.9 mm
